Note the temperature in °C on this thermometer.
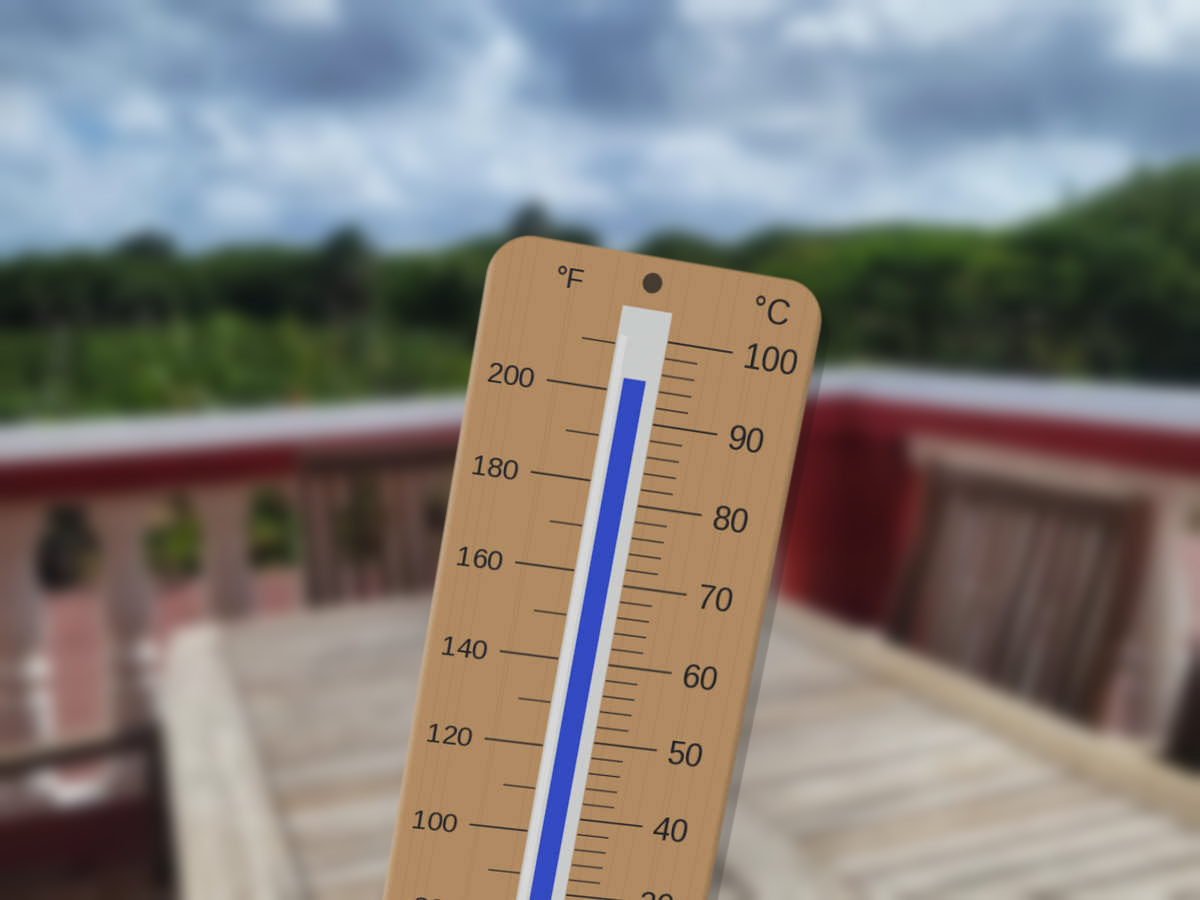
95 °C
